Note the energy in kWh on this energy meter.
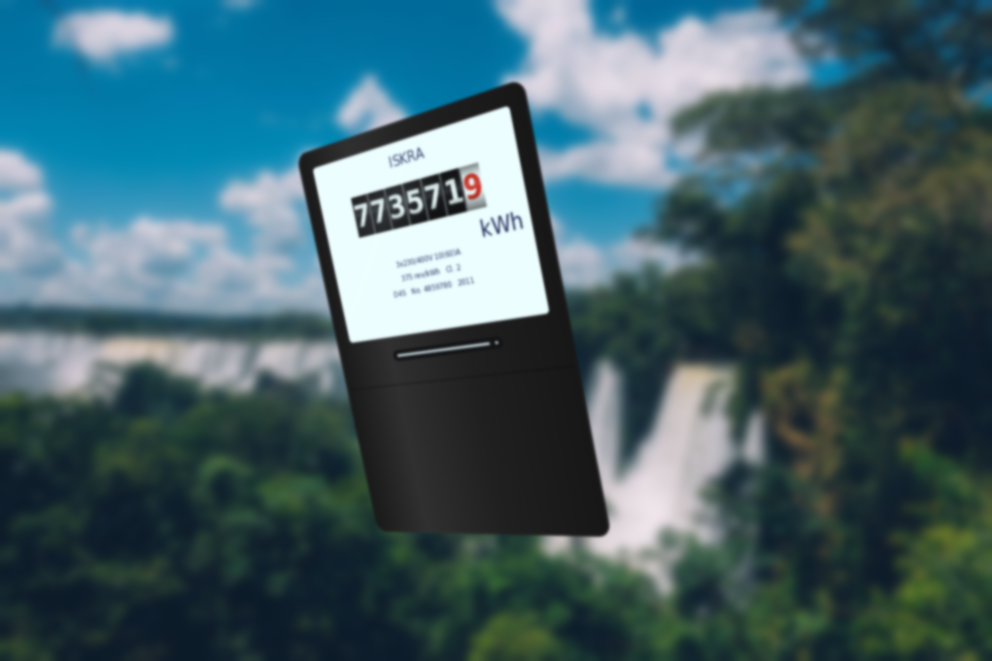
773571.9 kWh
